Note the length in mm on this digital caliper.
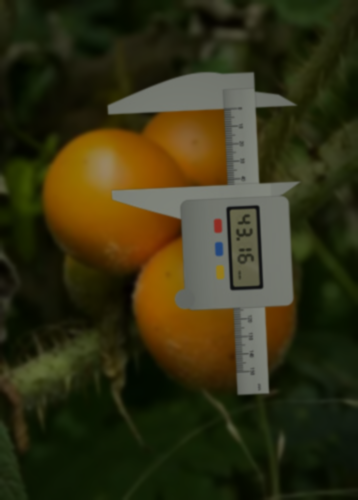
43.16 mm
